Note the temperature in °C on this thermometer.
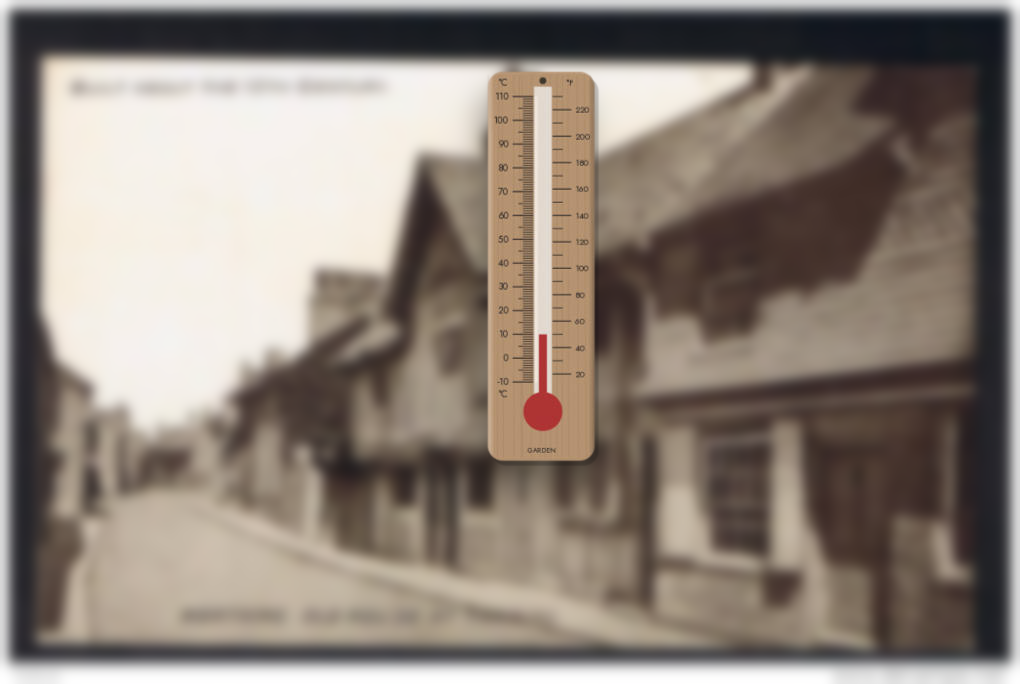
10 °C
